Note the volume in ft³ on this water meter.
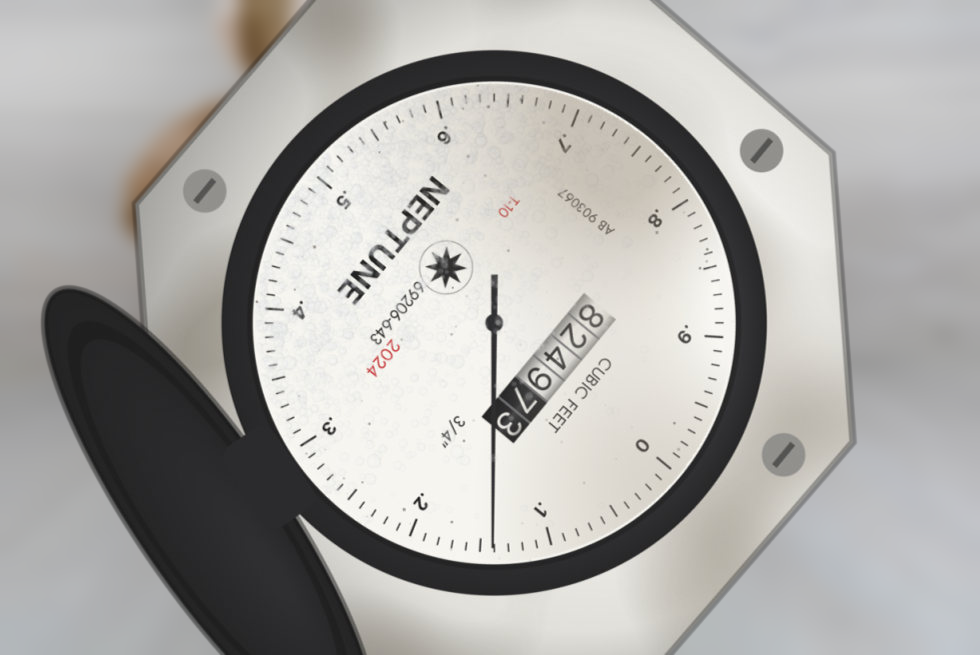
824973.14 ft³
